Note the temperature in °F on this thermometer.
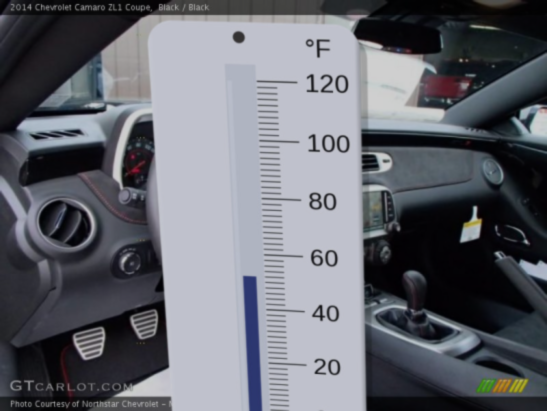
52 °F
